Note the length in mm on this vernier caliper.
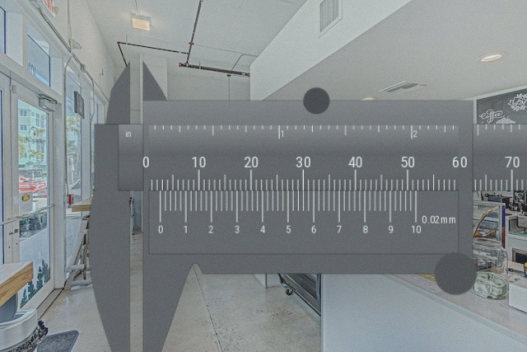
2.6 mm
